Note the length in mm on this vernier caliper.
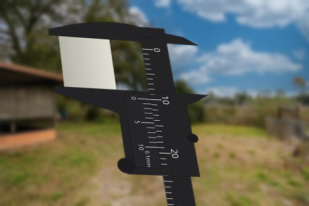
10.0 mm
